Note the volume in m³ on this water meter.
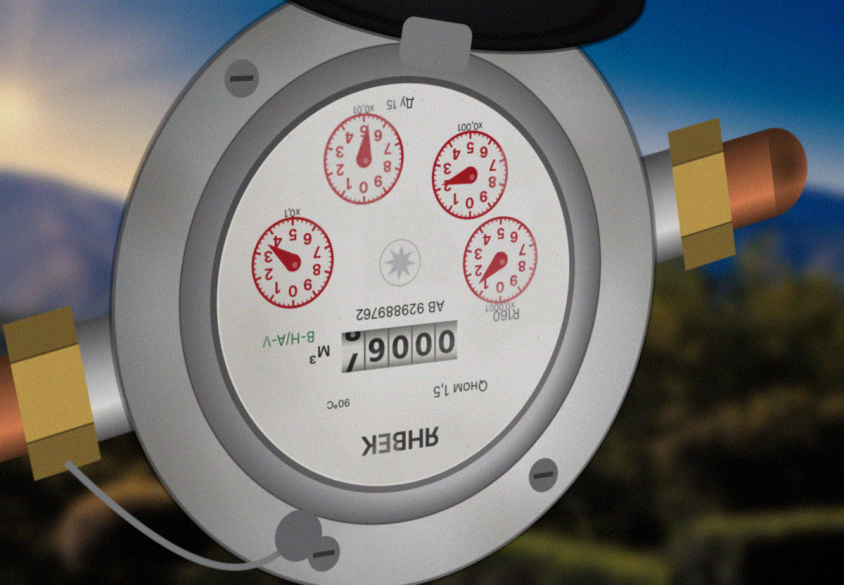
67.3521 m³
